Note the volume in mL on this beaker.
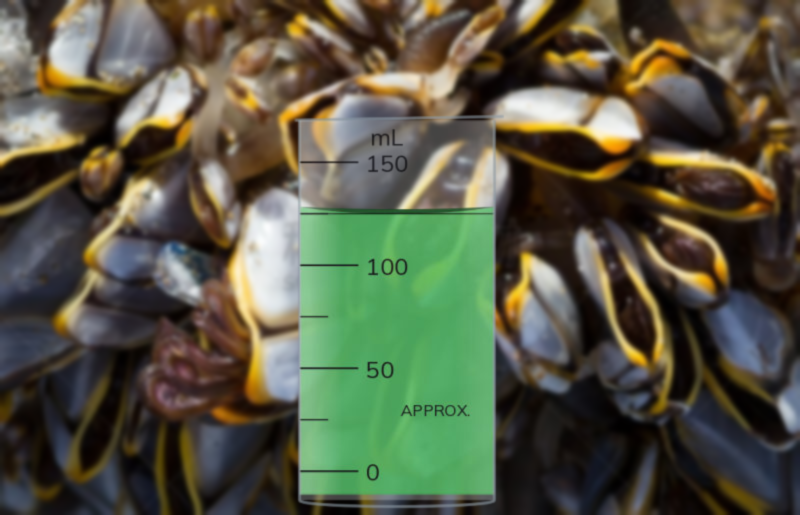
125 mL
